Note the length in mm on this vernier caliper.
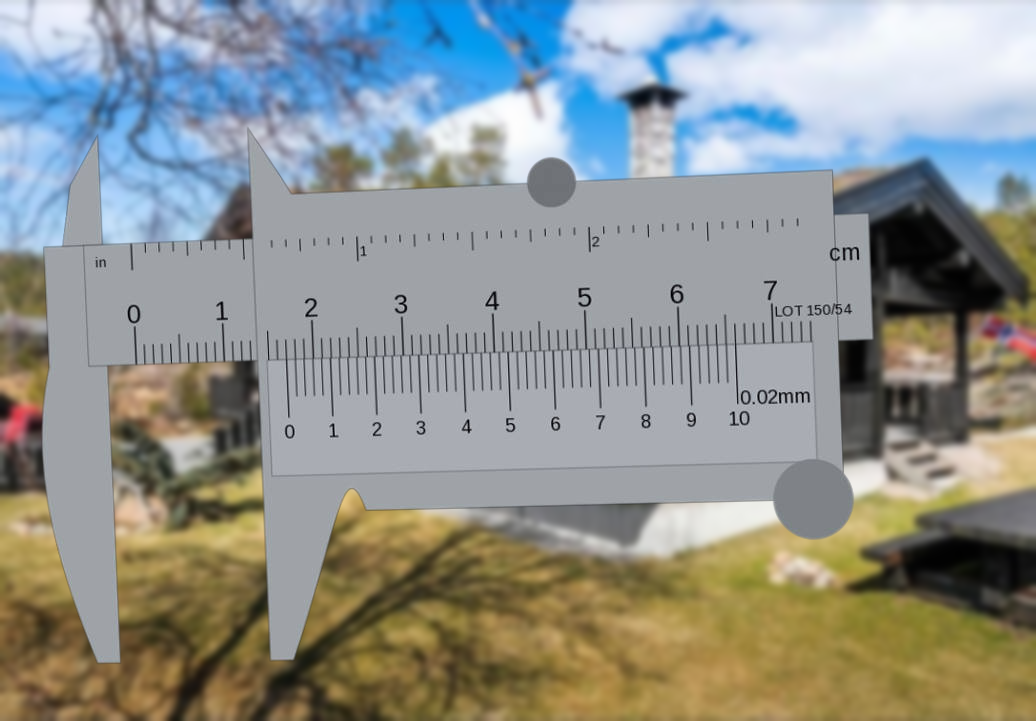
17.0 mm
